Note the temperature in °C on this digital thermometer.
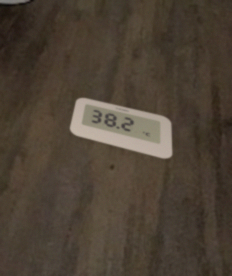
38.2 °C
